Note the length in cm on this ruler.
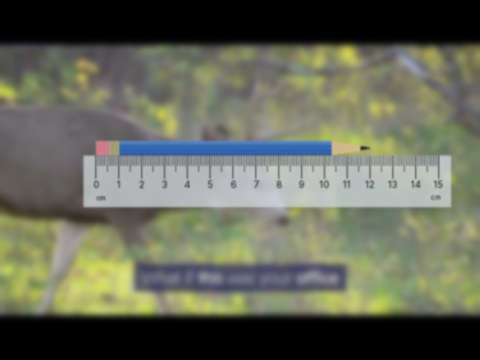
12 cm
